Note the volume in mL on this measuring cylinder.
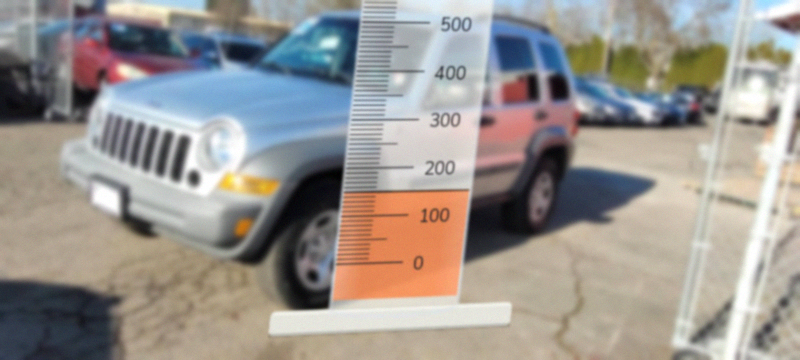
150 mL
